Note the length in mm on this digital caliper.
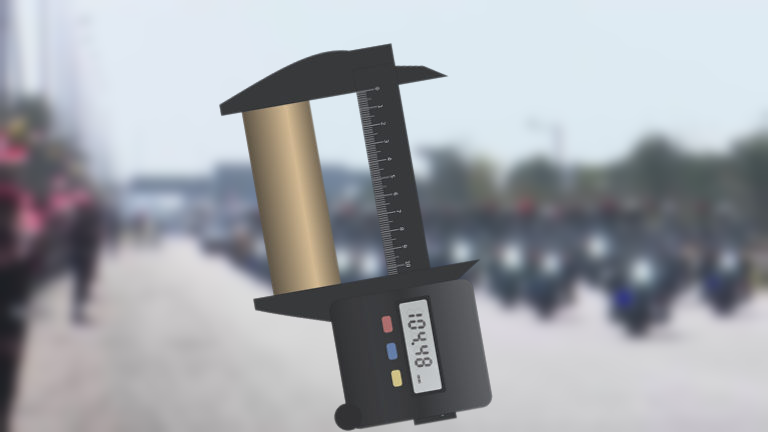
104.48 mm
